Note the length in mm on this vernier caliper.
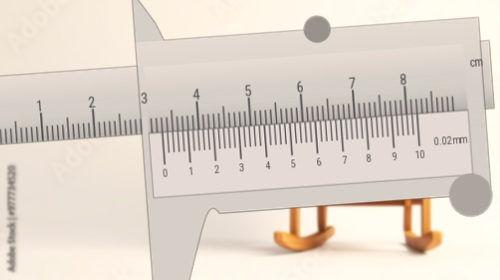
33.0 mm
